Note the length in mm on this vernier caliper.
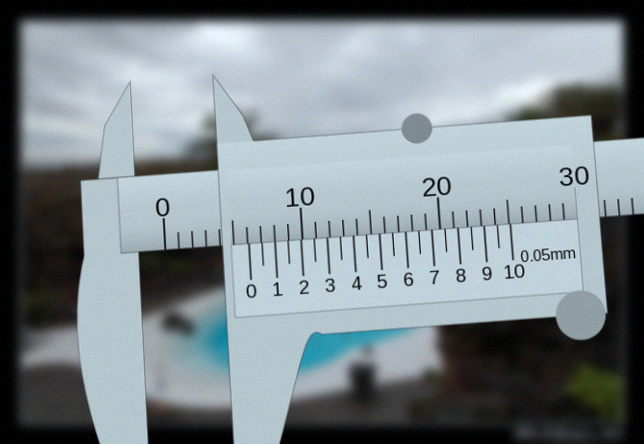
6.1 mm
